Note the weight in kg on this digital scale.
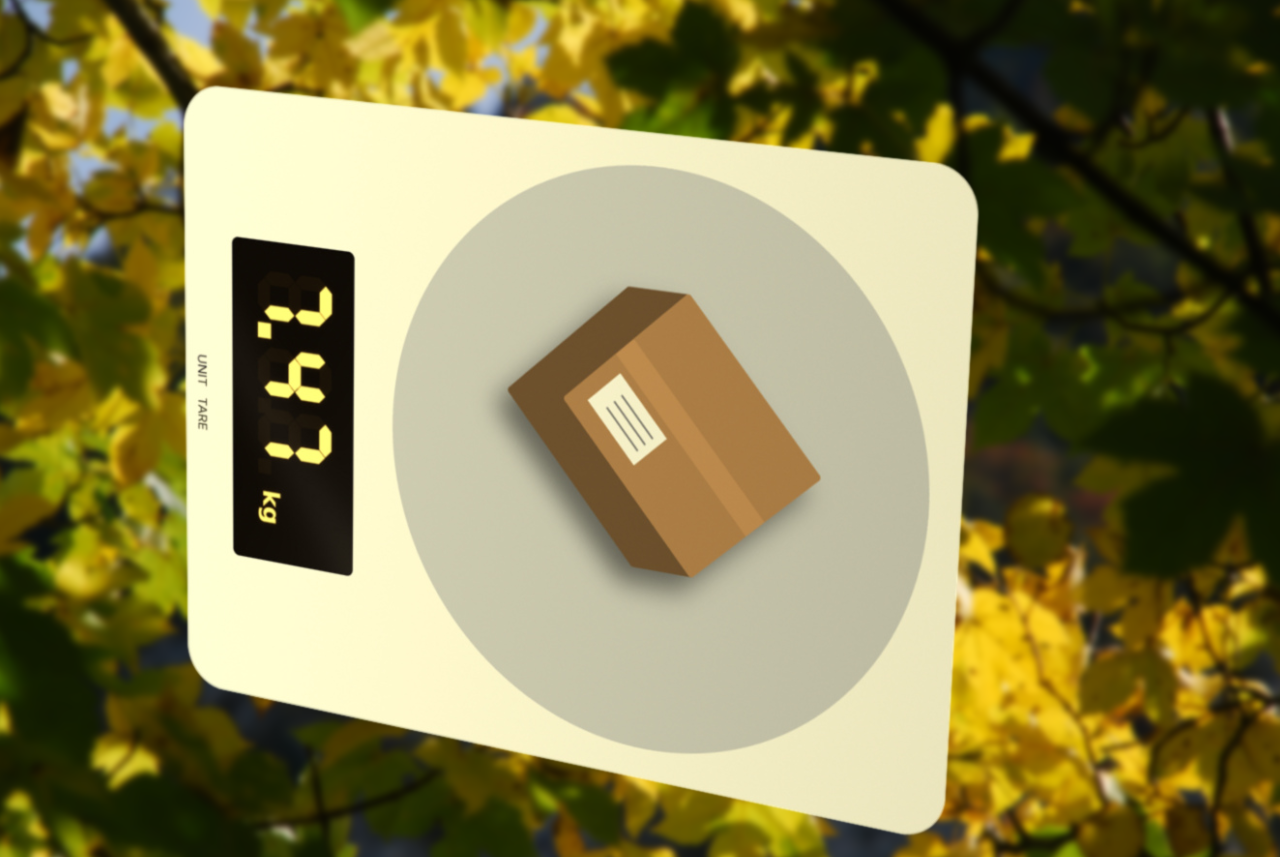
7.47 kg
